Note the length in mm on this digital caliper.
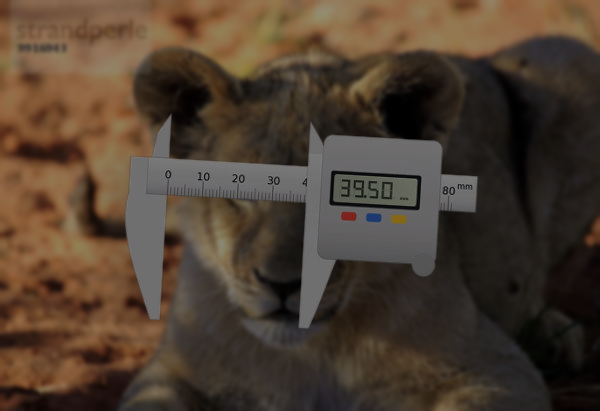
39.50 mm
